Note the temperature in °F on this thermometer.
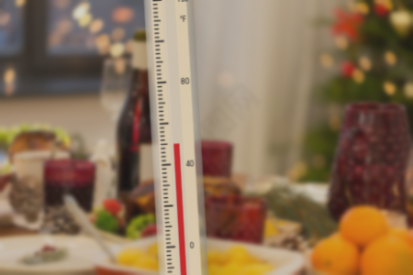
50 °F
